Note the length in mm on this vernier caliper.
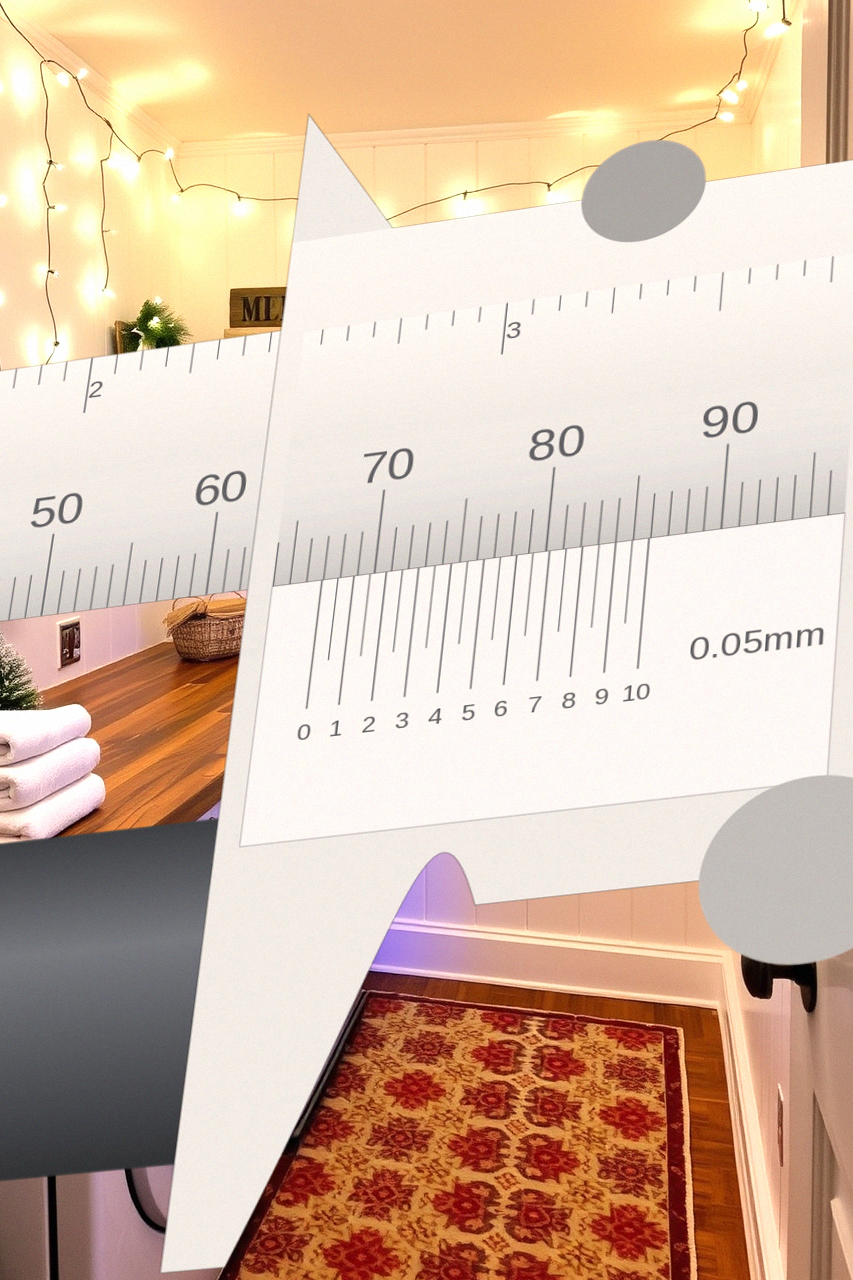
66.9 mm
